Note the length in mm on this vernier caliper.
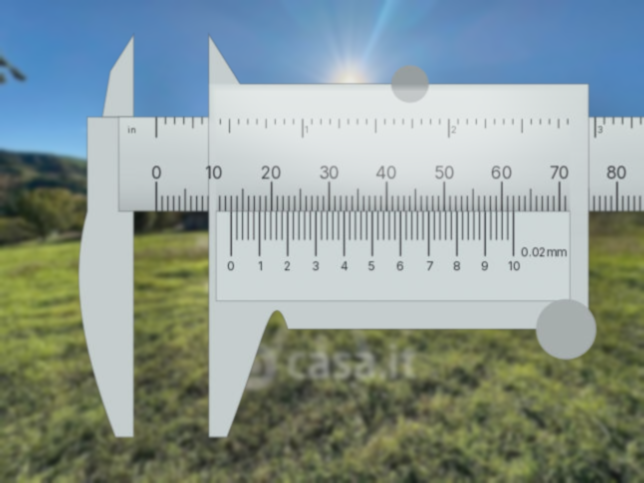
13.0 mm
